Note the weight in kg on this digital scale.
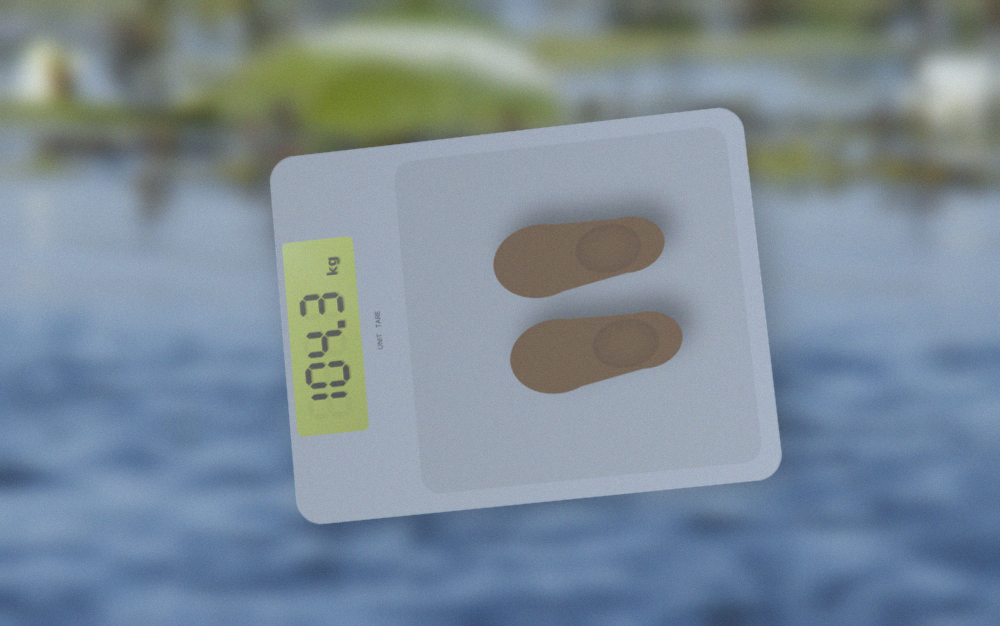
104.3 kg
